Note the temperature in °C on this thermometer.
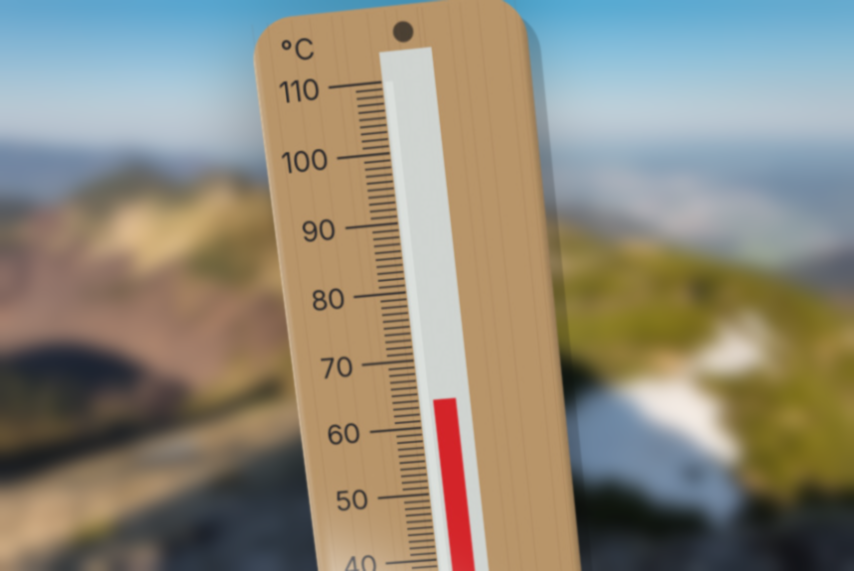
64 °C
